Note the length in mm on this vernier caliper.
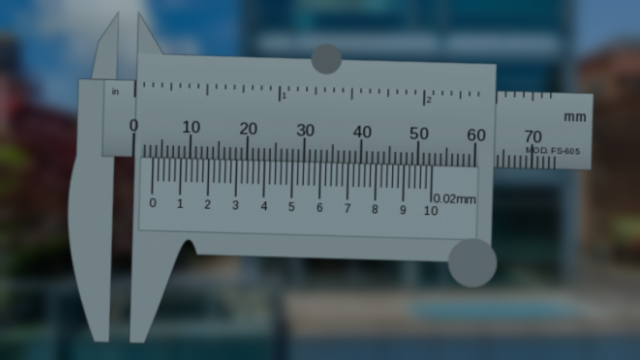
3.5 mm
